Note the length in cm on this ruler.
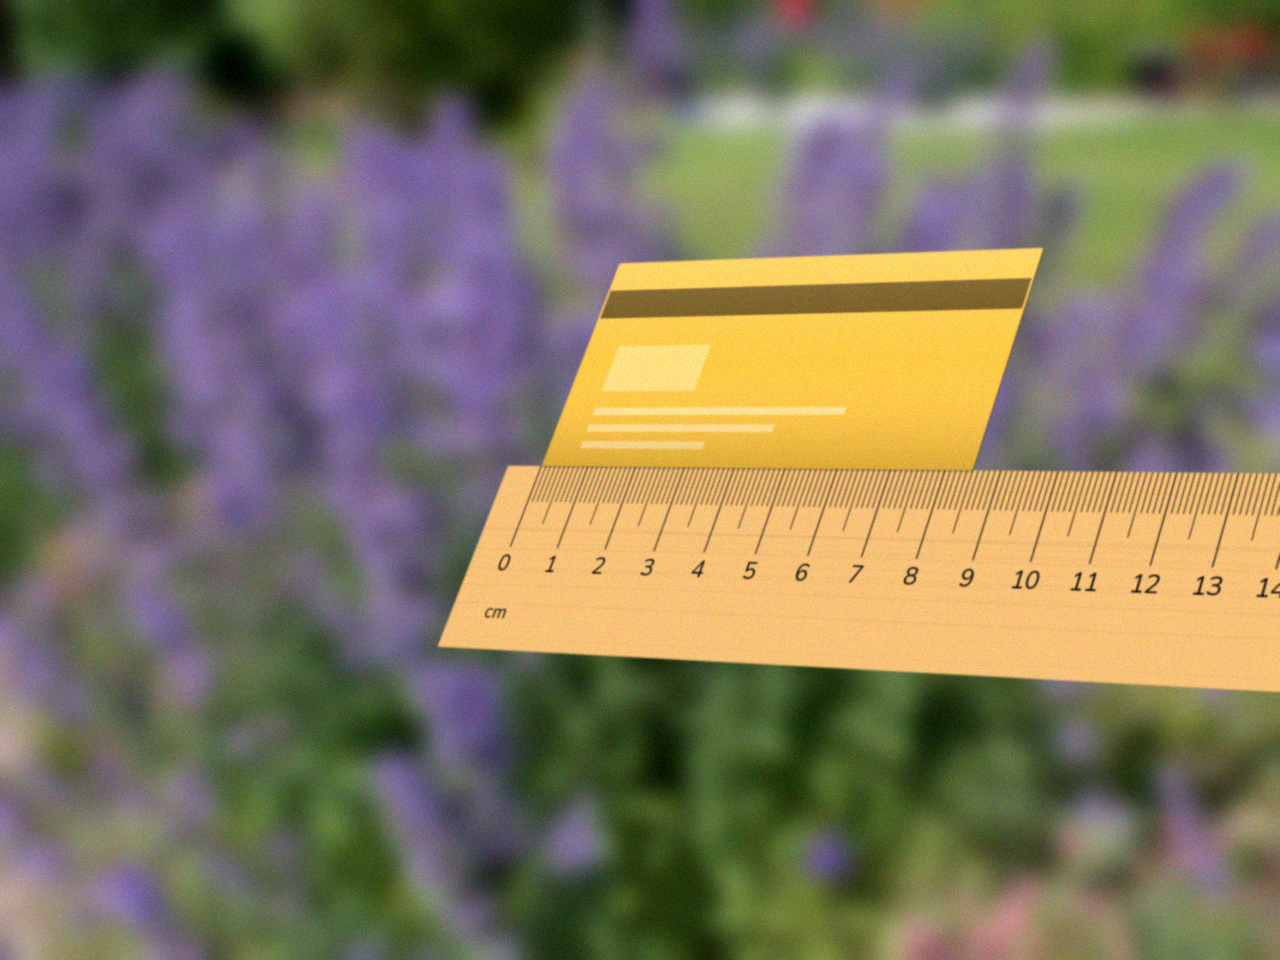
8.5 cm
